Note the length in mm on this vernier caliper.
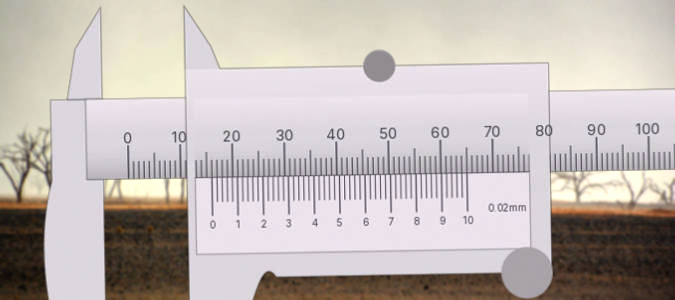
16.0 mm
